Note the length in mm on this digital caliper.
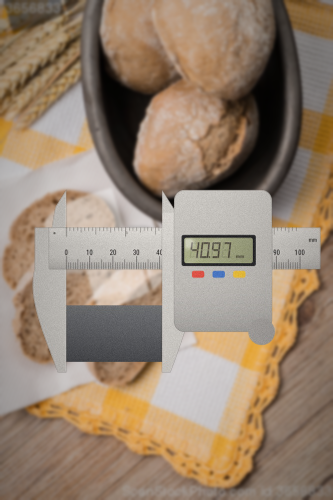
40.97 mm
